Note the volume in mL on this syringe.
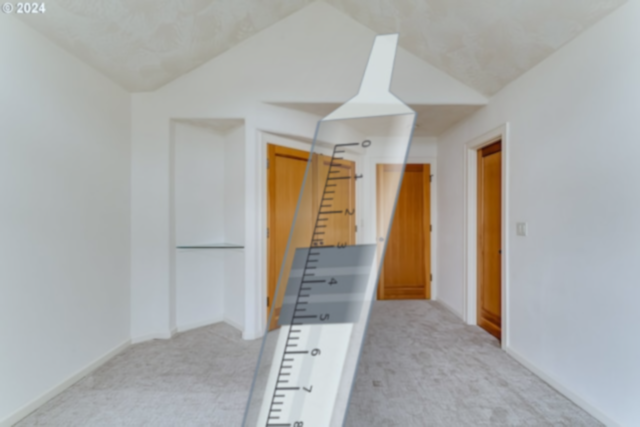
3 mL
